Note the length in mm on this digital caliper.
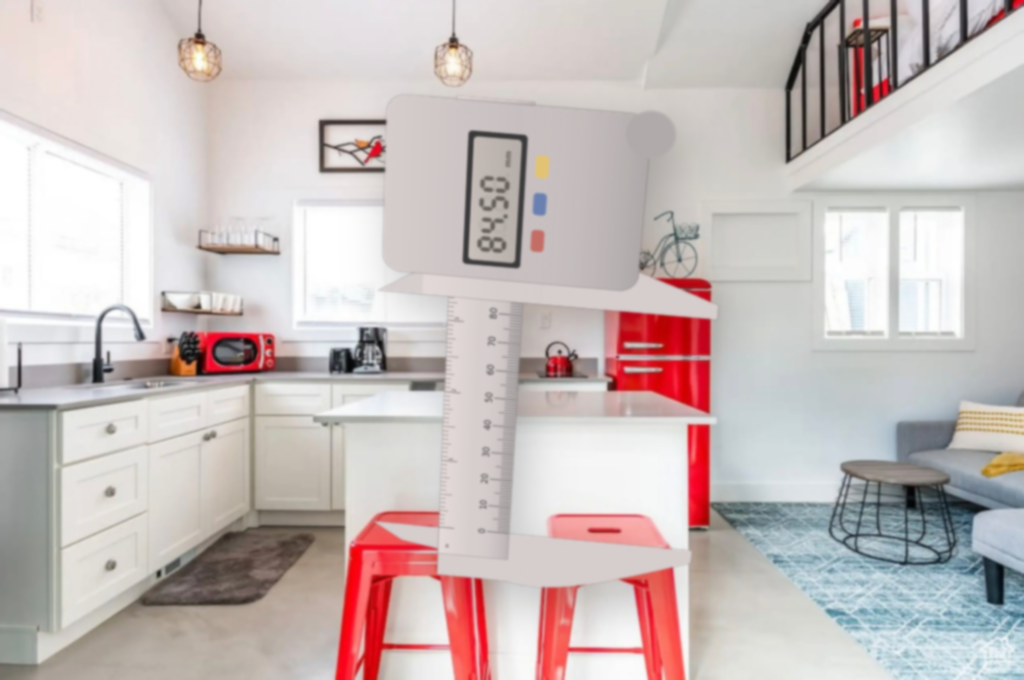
84.50 mm
